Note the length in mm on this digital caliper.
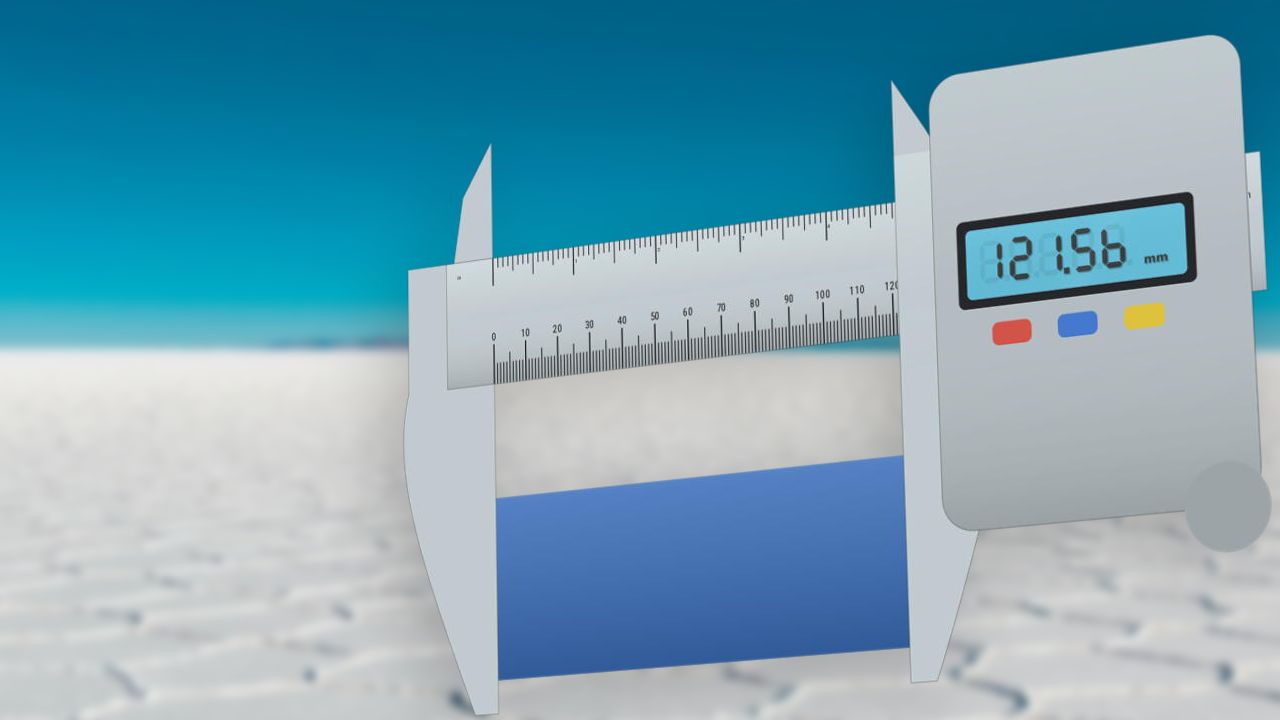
121.56 mm
